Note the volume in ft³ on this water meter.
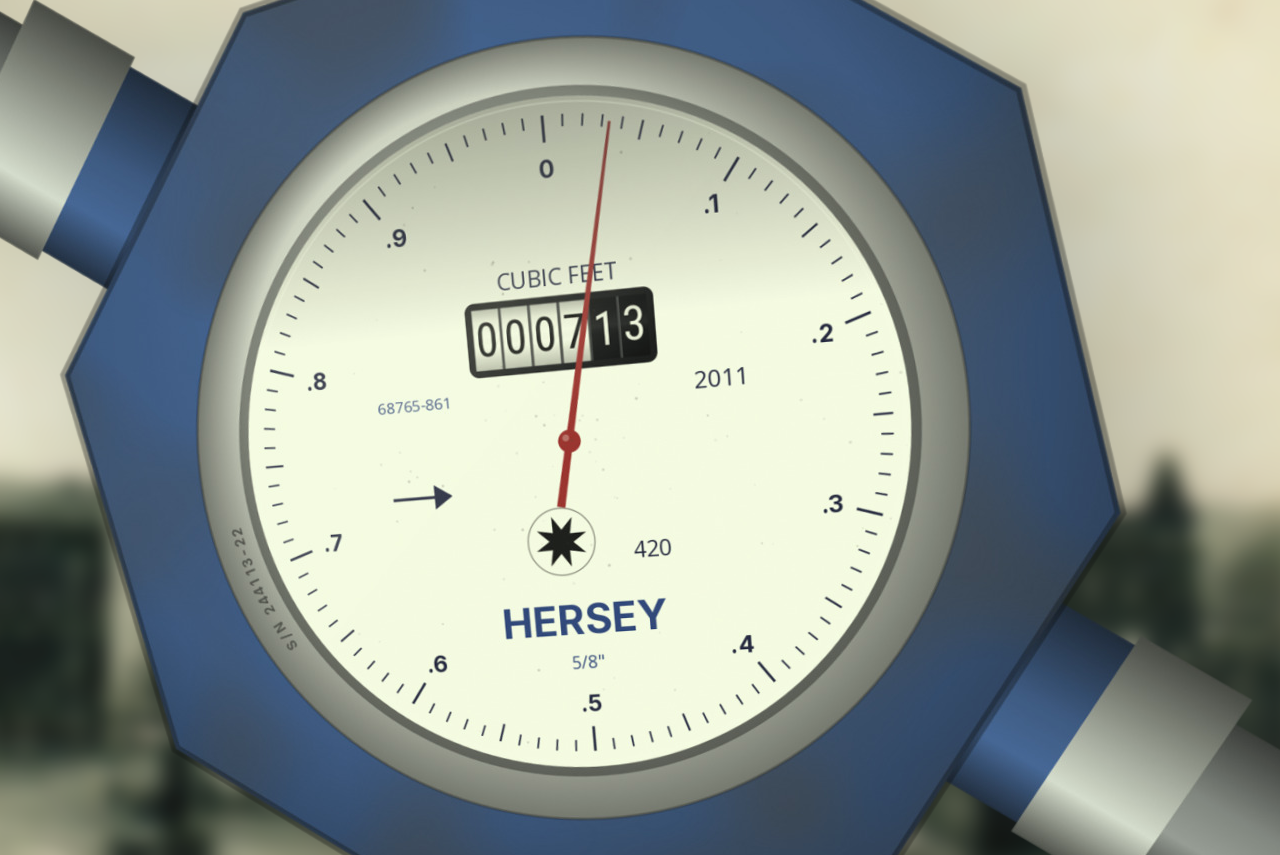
713.03 ft³
